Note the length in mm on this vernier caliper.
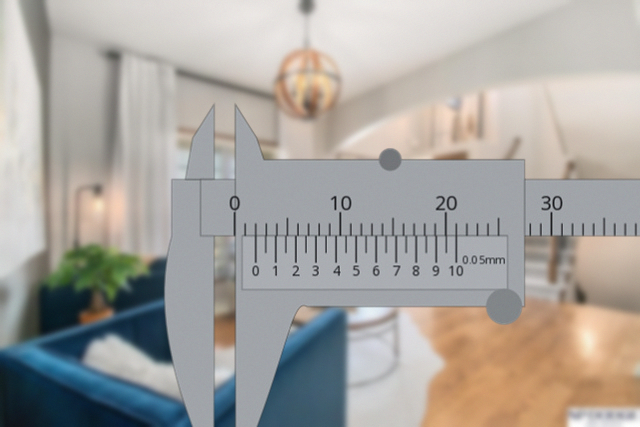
2.0 mm
